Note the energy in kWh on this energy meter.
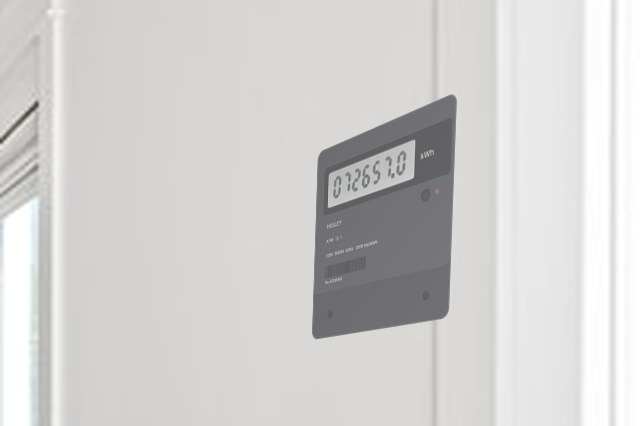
72657.0 kWh
